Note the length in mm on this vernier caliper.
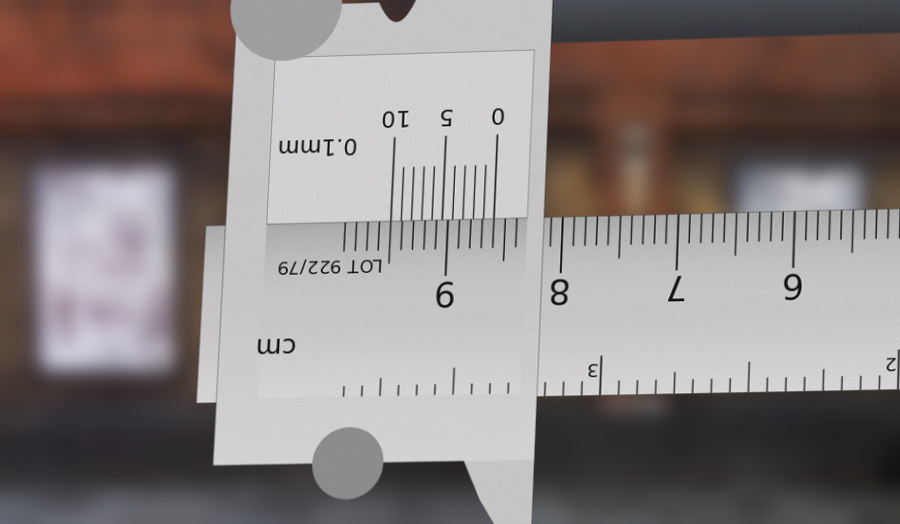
86.0 mm
